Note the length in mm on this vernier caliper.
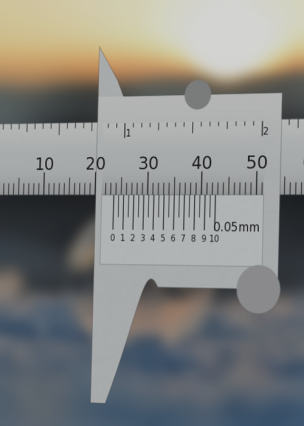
23.6 mm
